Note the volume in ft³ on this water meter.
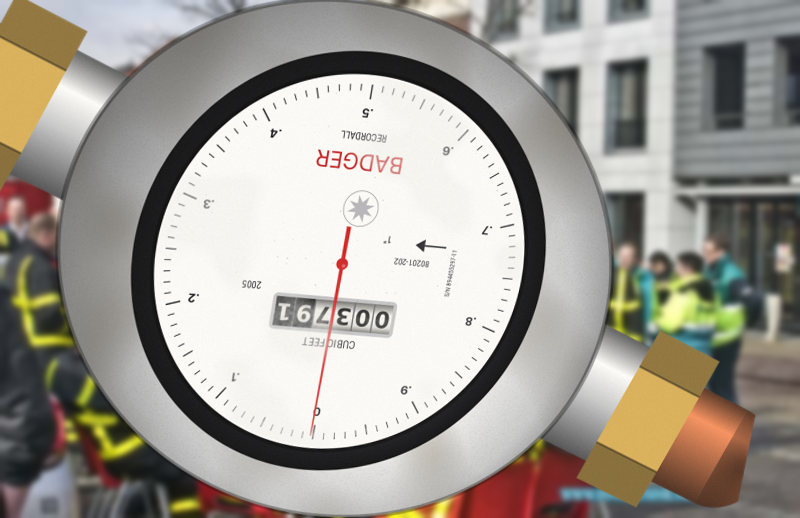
3791.00 ft³
